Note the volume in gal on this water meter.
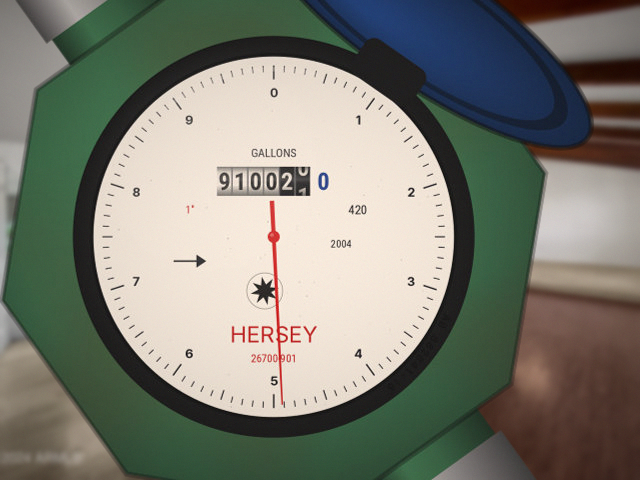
9100204.9 gal
